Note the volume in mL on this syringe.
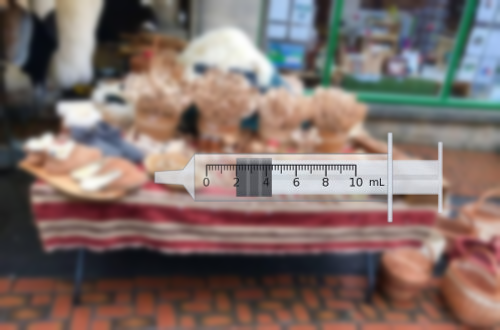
2 mL
